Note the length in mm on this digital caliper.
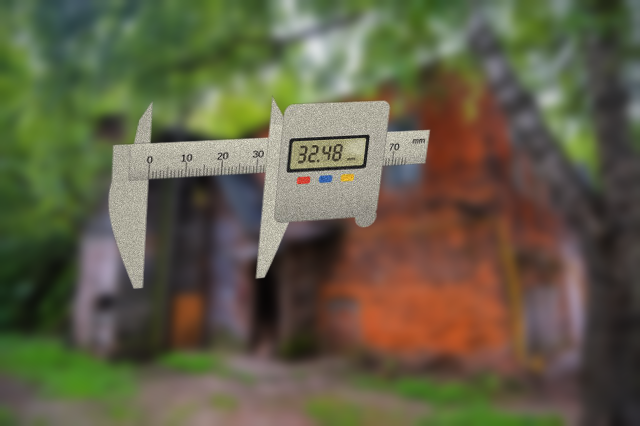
32.48 mm
